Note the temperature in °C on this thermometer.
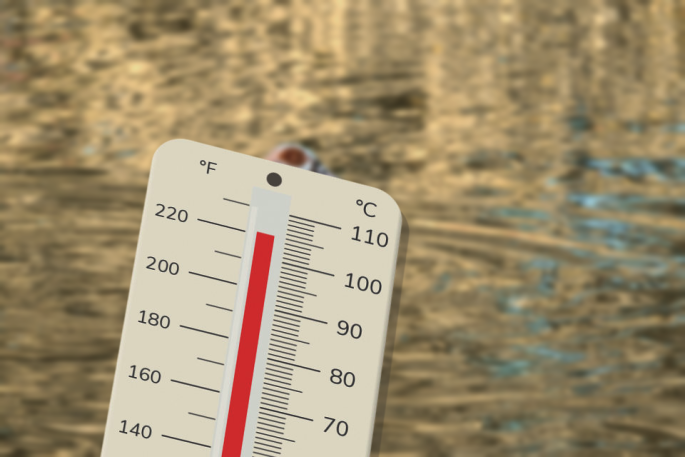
105 °C
